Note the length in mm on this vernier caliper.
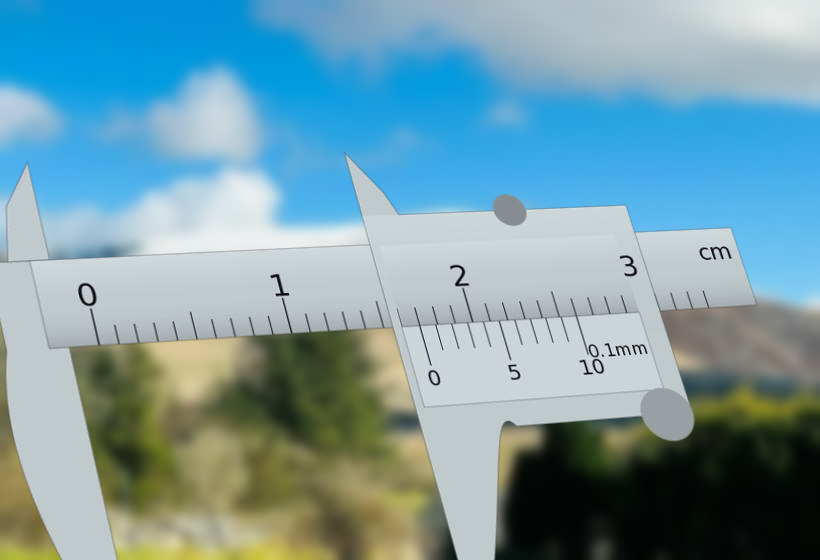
17.0 mm
